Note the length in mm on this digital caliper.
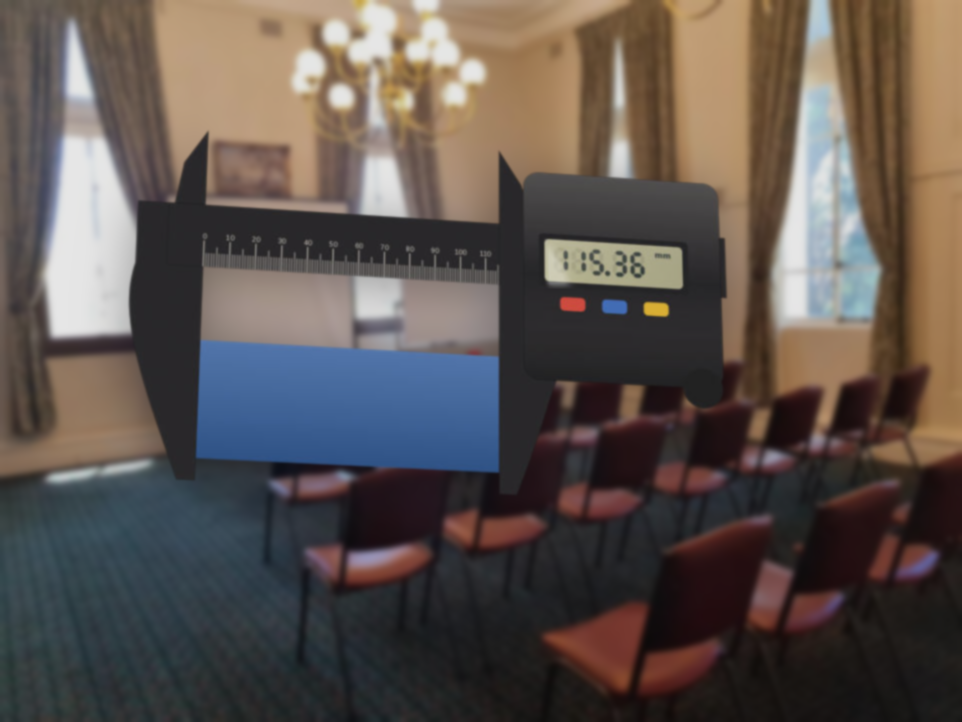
115.36 mm
